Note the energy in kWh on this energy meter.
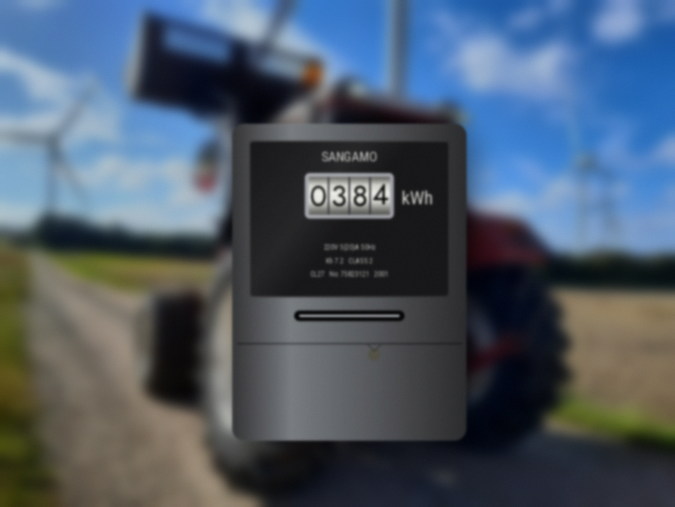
384 kWh
